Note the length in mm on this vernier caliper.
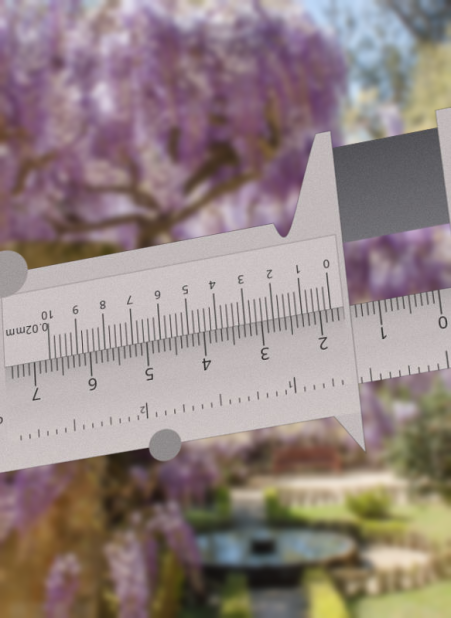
18.2 mm
